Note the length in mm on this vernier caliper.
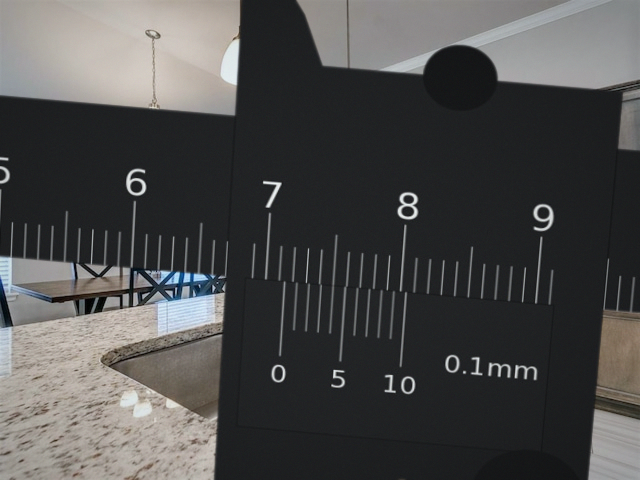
71.4 mm
